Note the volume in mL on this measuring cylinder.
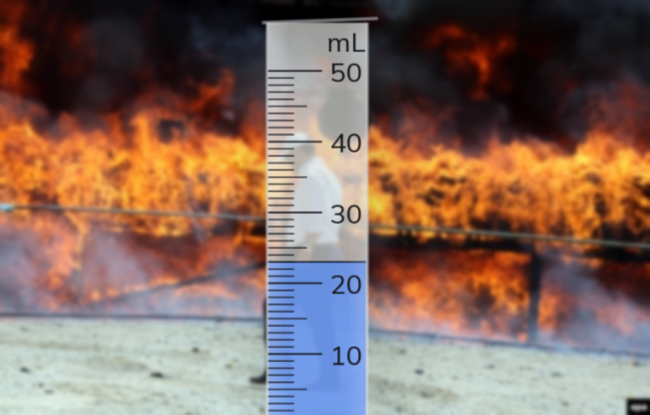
23 mL
